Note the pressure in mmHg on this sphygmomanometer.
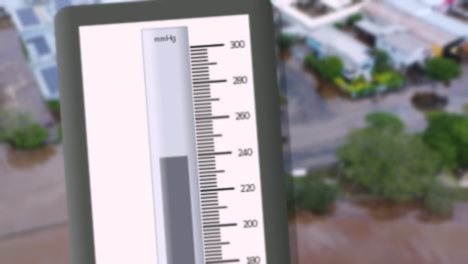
240 mmHg
